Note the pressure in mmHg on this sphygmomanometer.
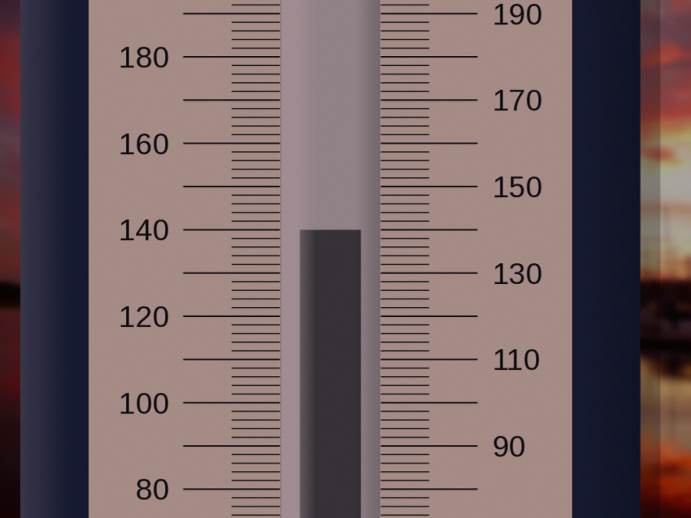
140 mmHg
